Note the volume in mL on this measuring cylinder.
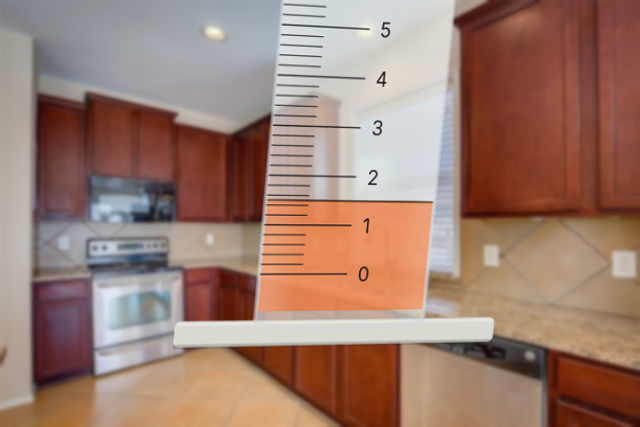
1.5 mL
